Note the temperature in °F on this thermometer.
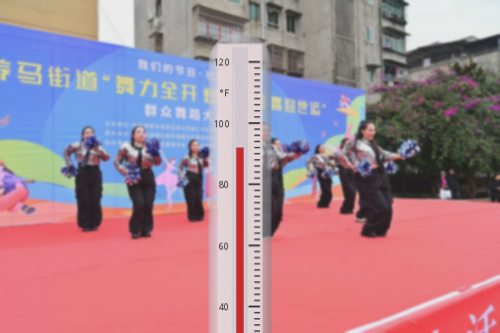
92 °F
